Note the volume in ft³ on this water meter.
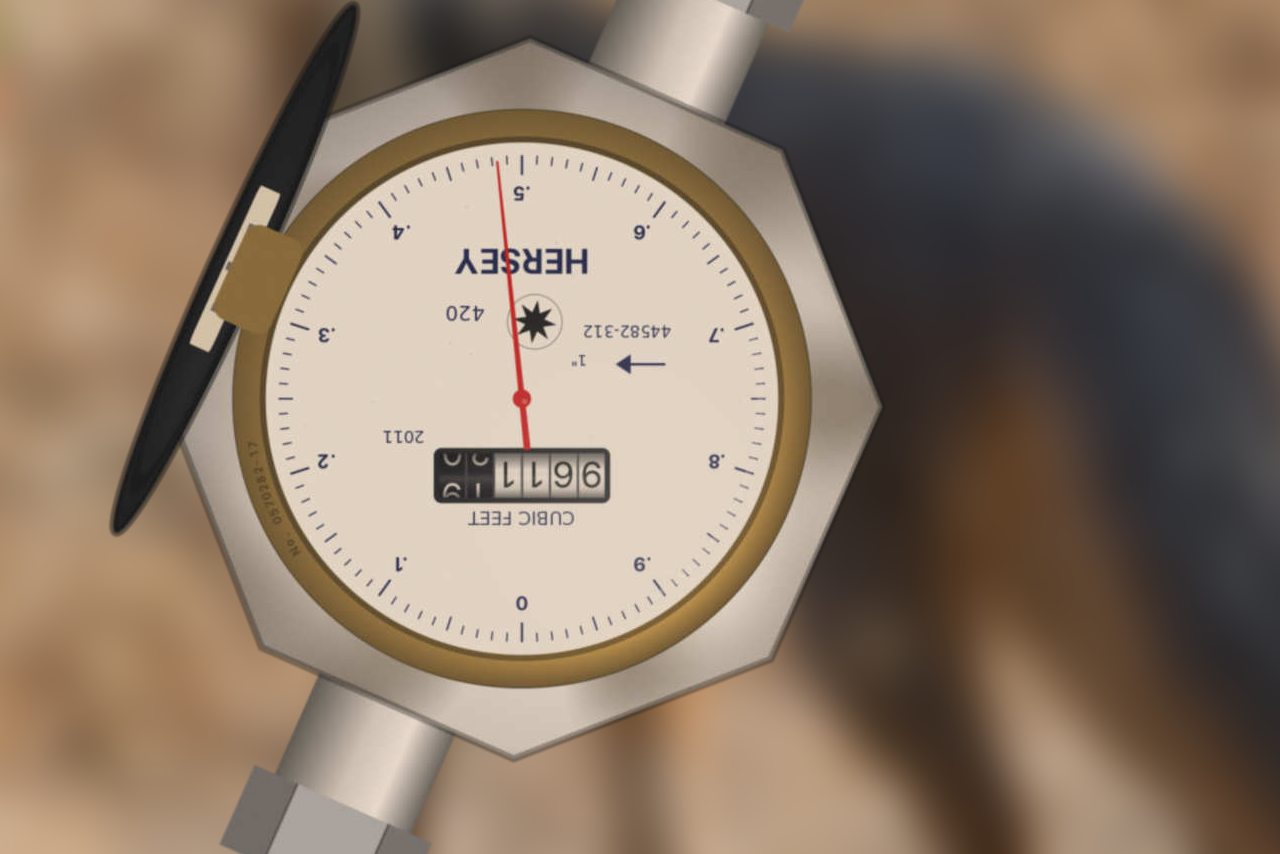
961119.48 ft³
